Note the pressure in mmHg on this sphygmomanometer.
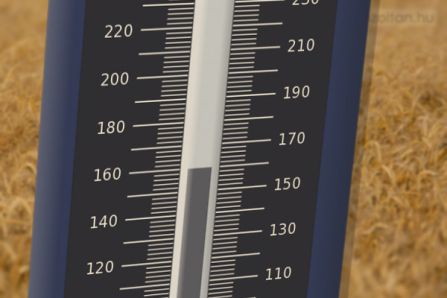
160 mmHg
